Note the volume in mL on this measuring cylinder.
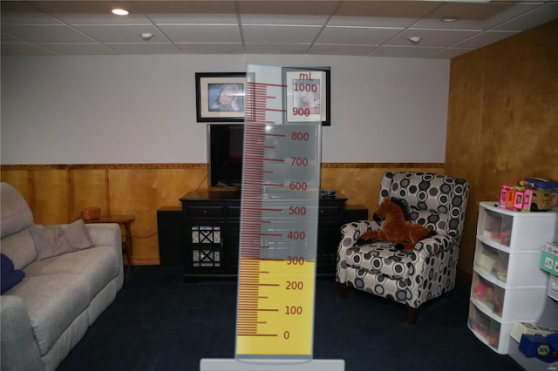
300 mL
